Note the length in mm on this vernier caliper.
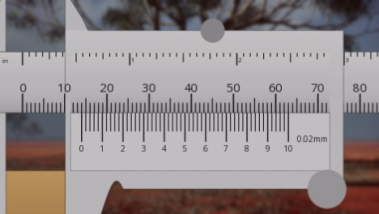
14.0 mm
